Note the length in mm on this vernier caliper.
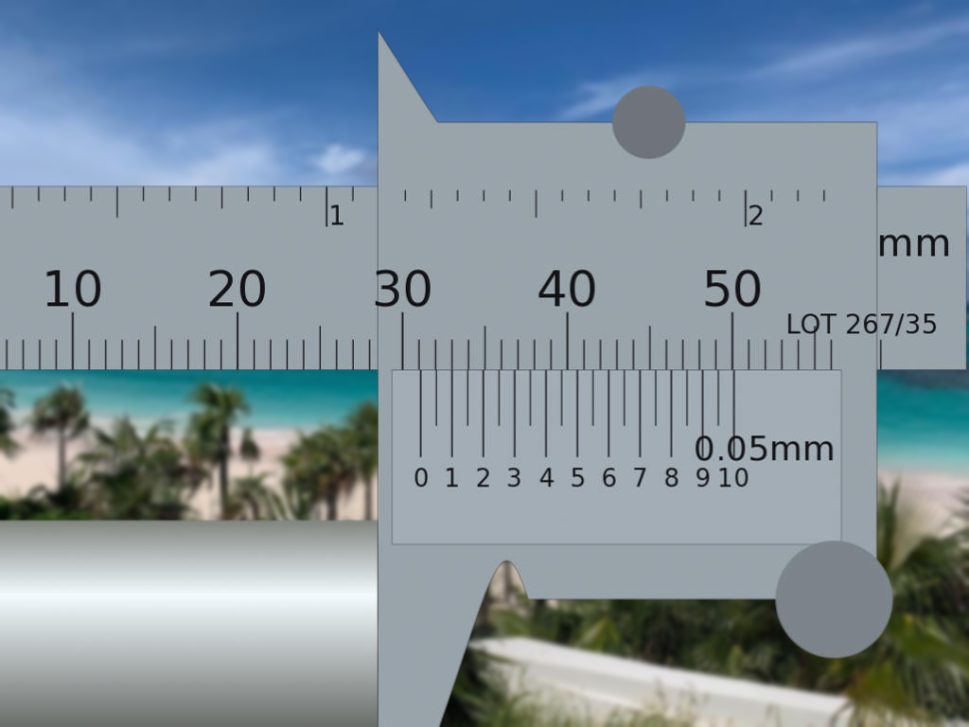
31.1 mm
